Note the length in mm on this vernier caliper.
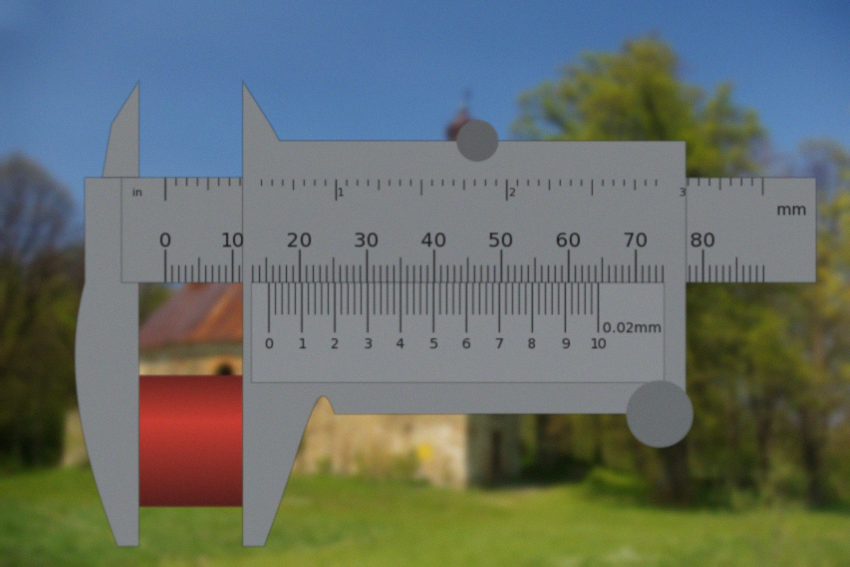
15.4 mm
